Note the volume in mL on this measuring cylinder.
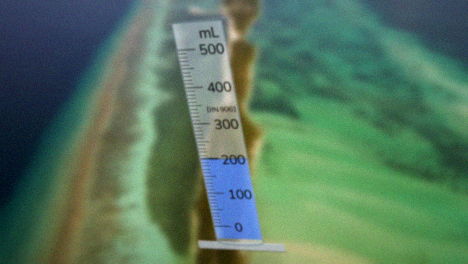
200 mL
